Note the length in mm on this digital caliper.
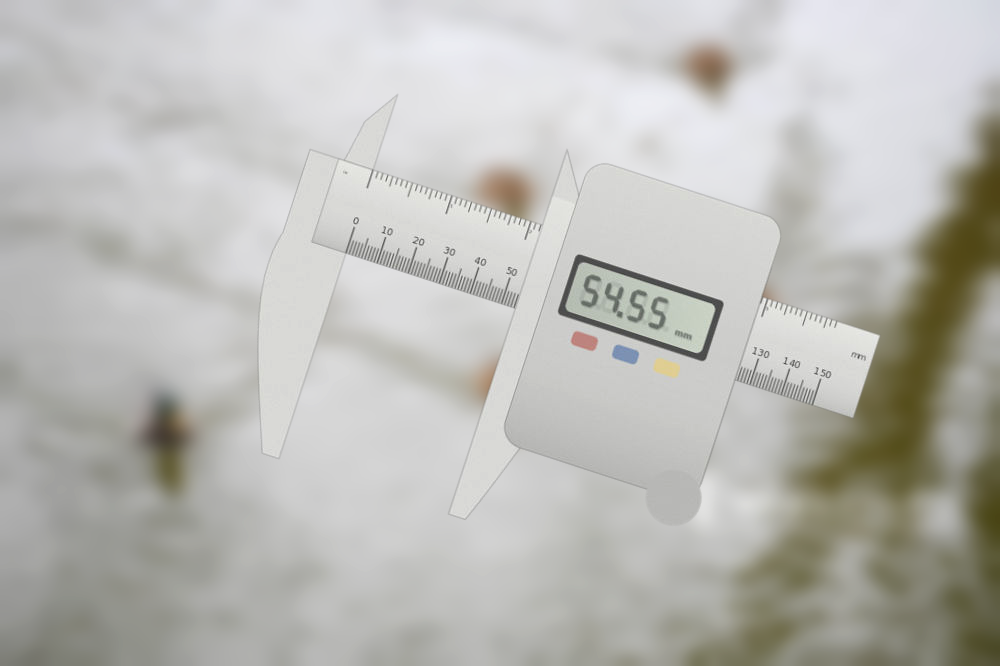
54.55 mm
